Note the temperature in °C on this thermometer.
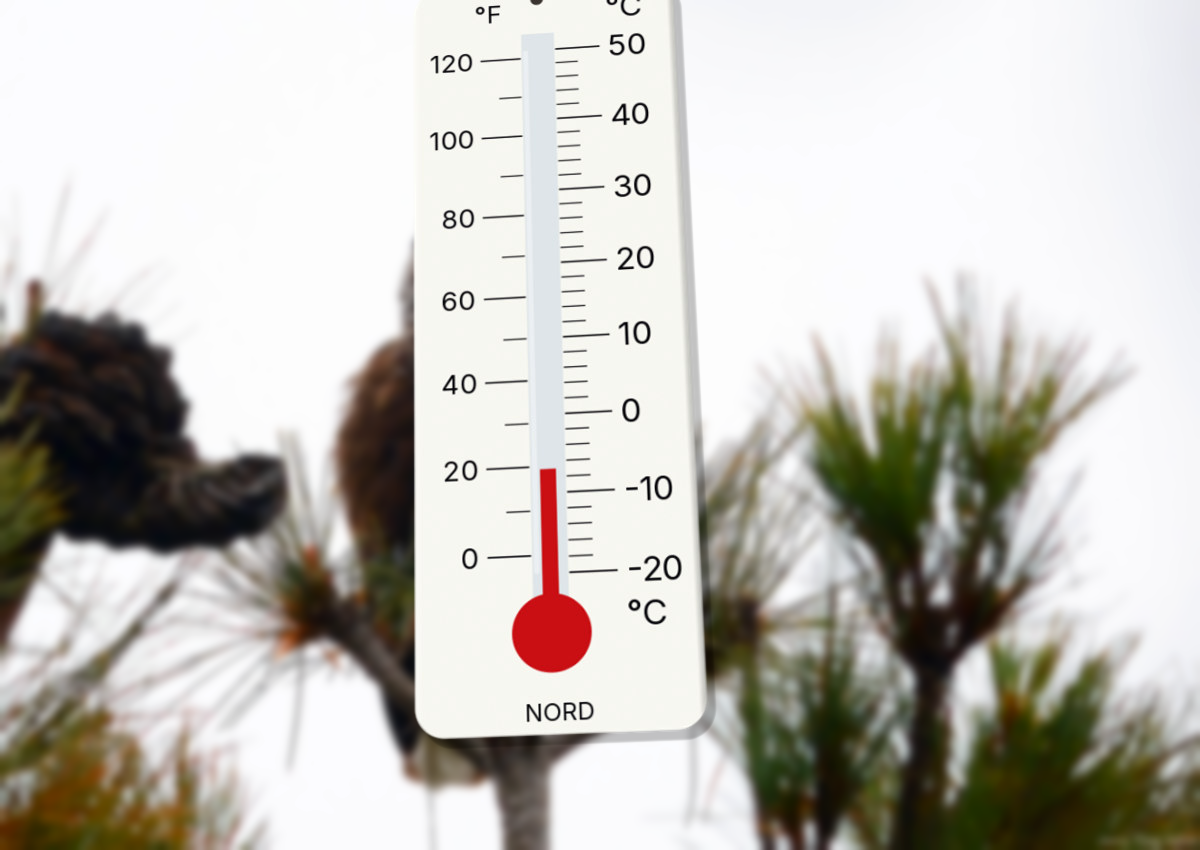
-7 °C
